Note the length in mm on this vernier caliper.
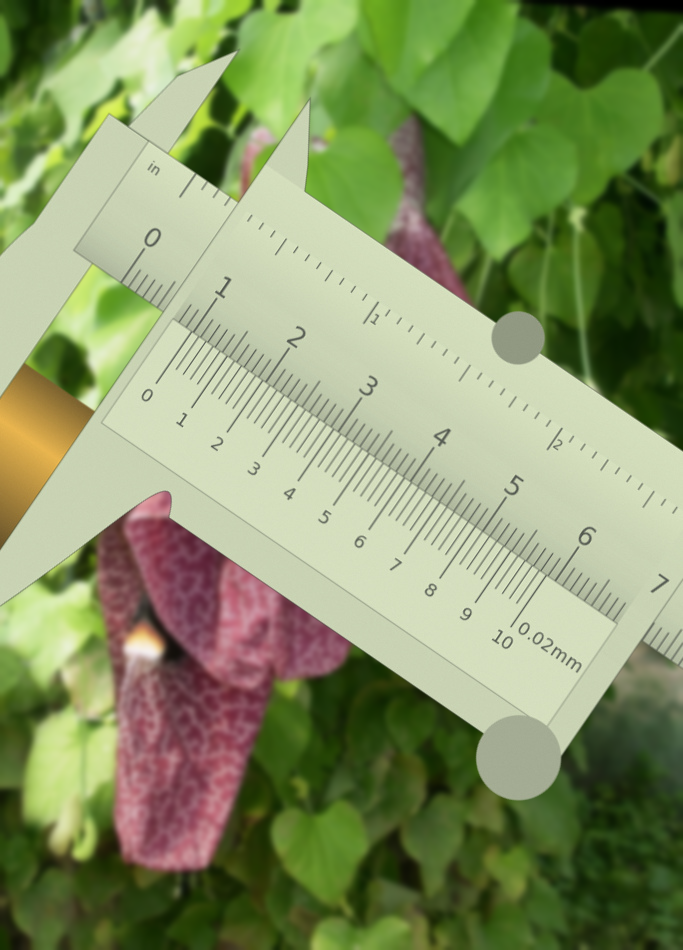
9.8 mm
